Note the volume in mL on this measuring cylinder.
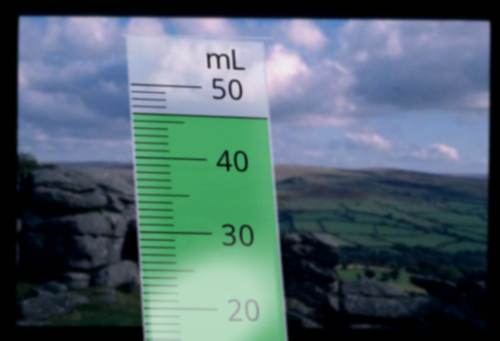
46 mL
